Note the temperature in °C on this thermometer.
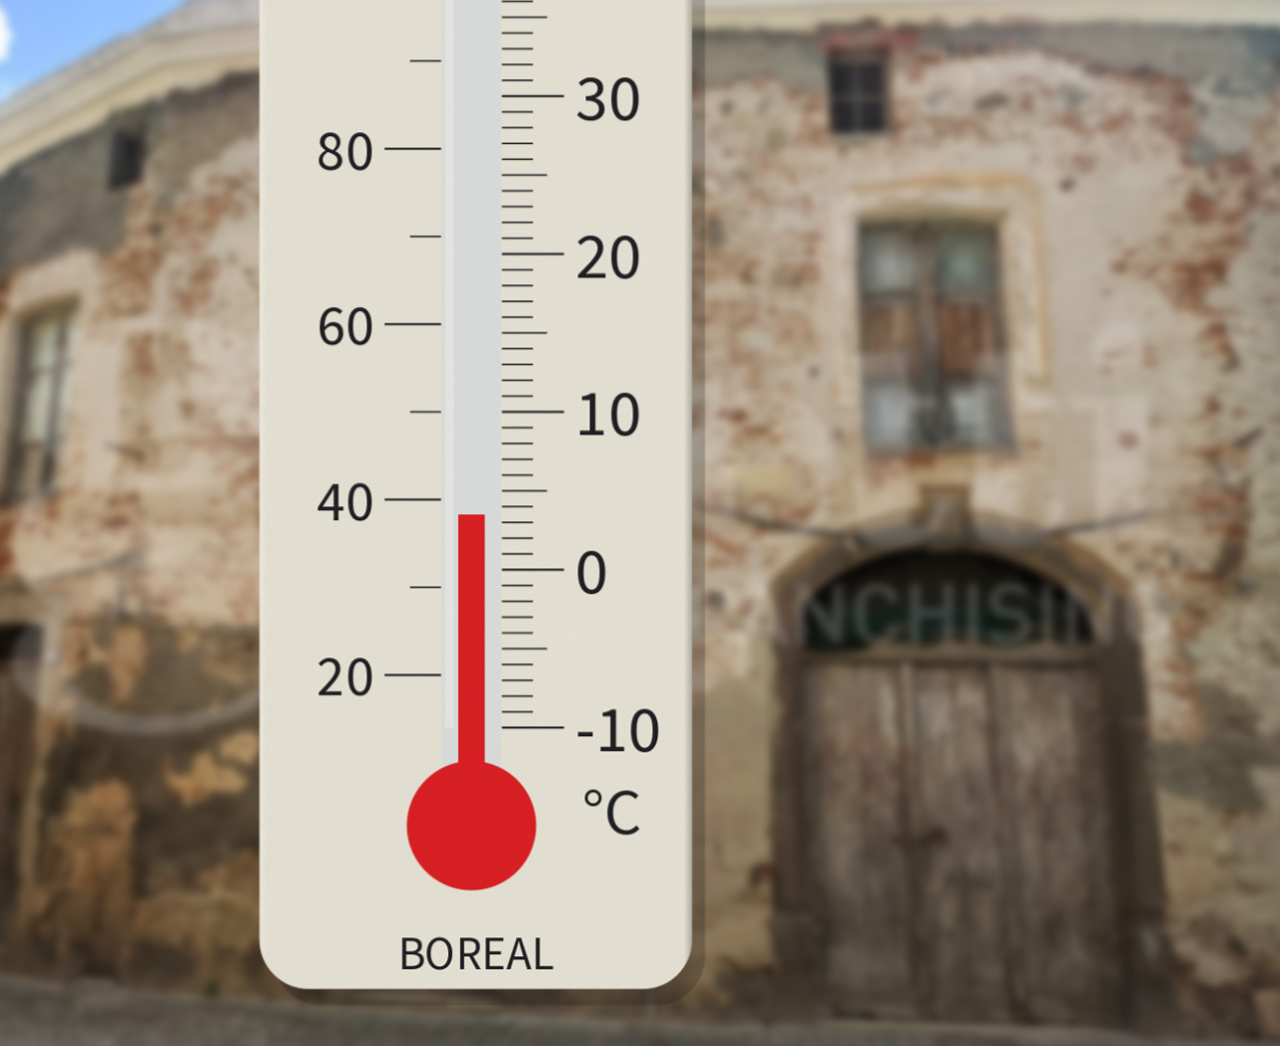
3.5 °C
